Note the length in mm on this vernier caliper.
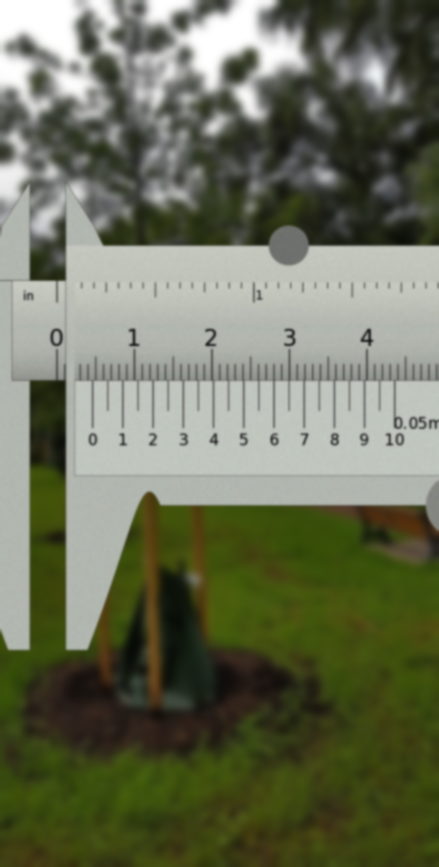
4.6 mm
